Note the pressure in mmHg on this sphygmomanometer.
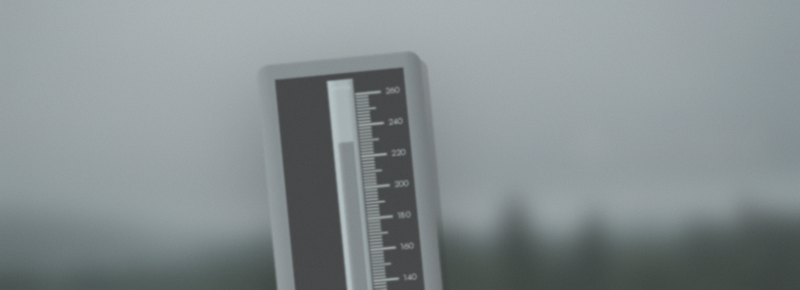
230 mmHg
